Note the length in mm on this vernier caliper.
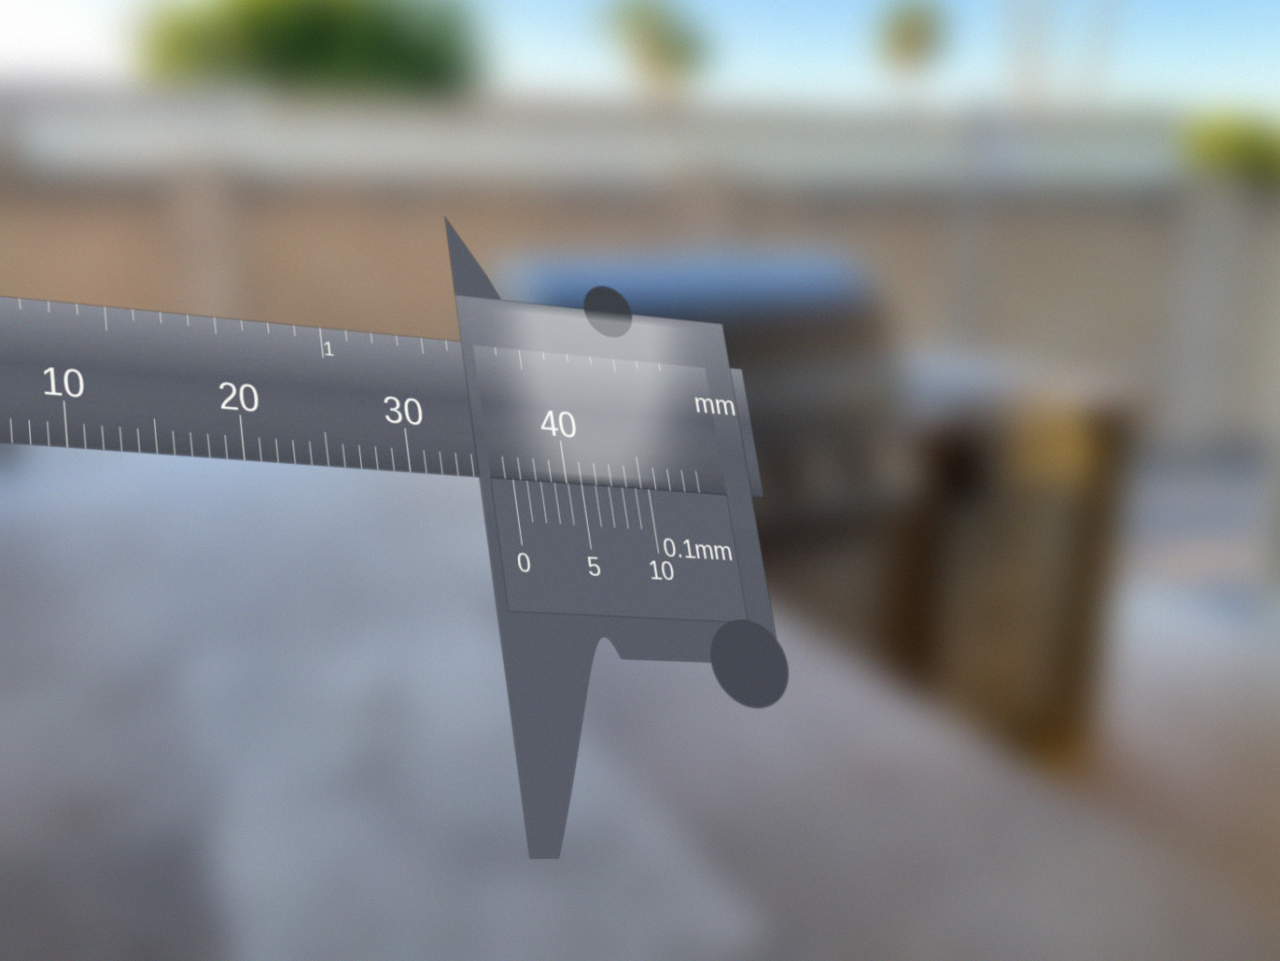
36.5 mm
